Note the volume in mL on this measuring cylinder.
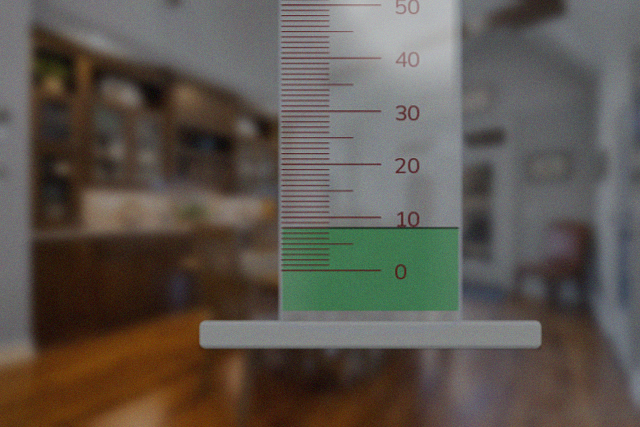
8 mL
